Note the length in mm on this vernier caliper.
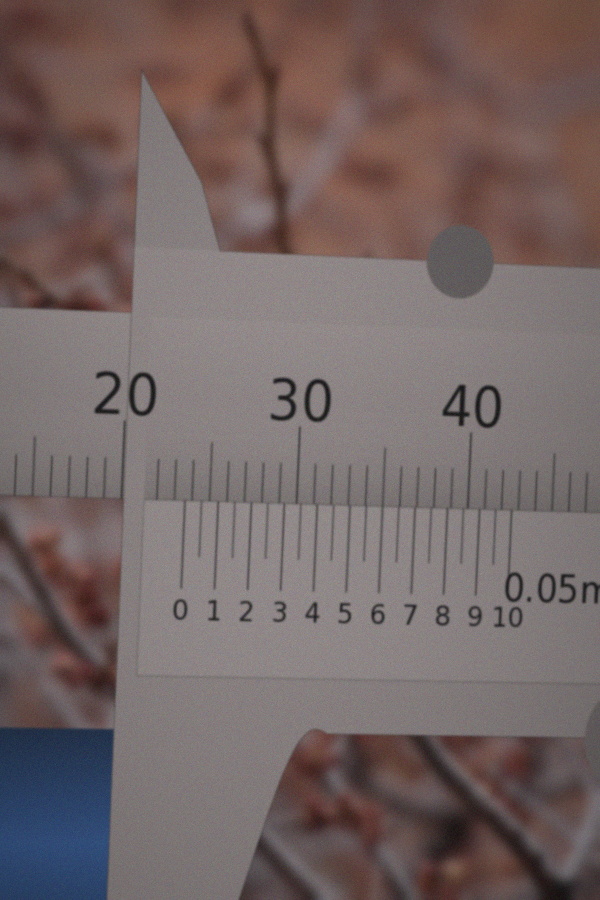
23.6 mm
